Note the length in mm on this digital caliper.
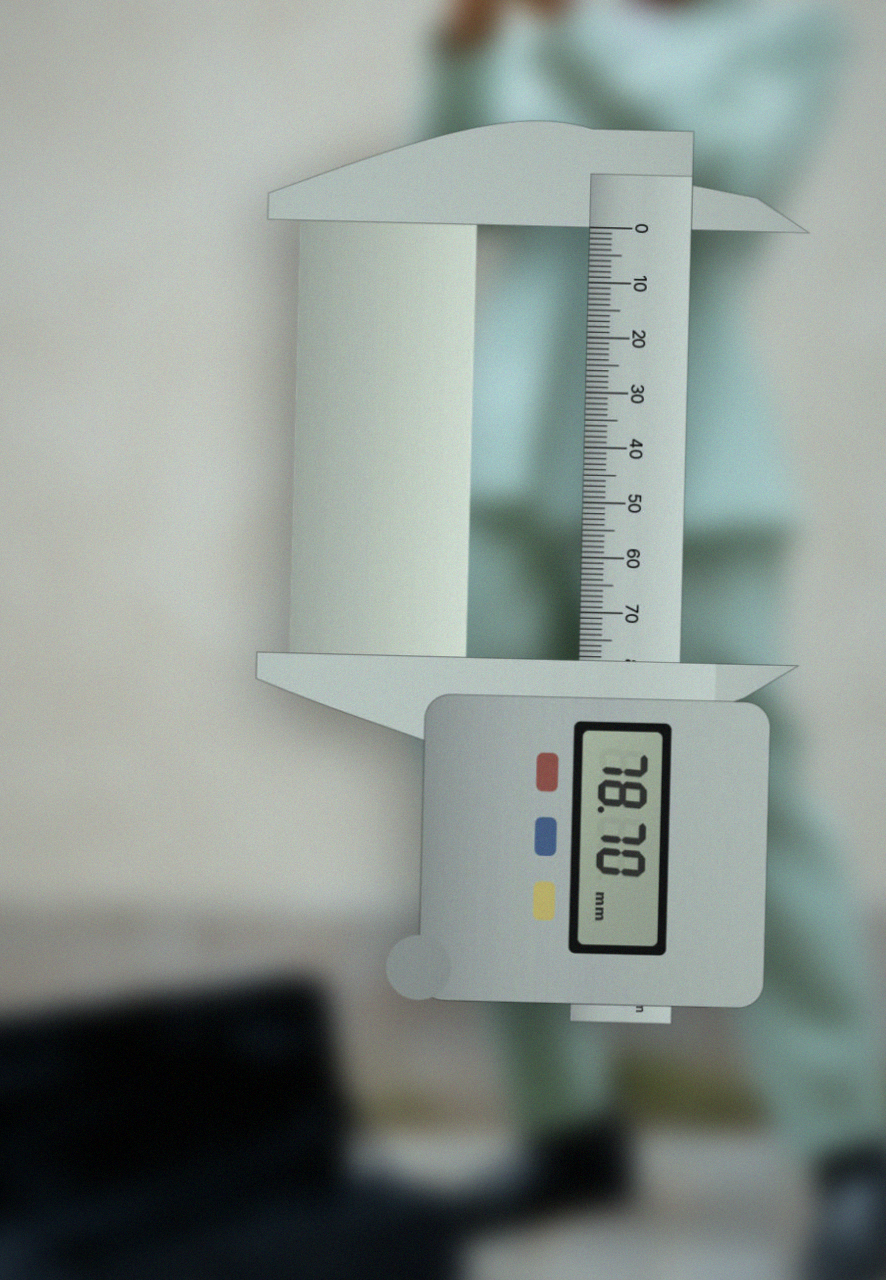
78.70 mm
